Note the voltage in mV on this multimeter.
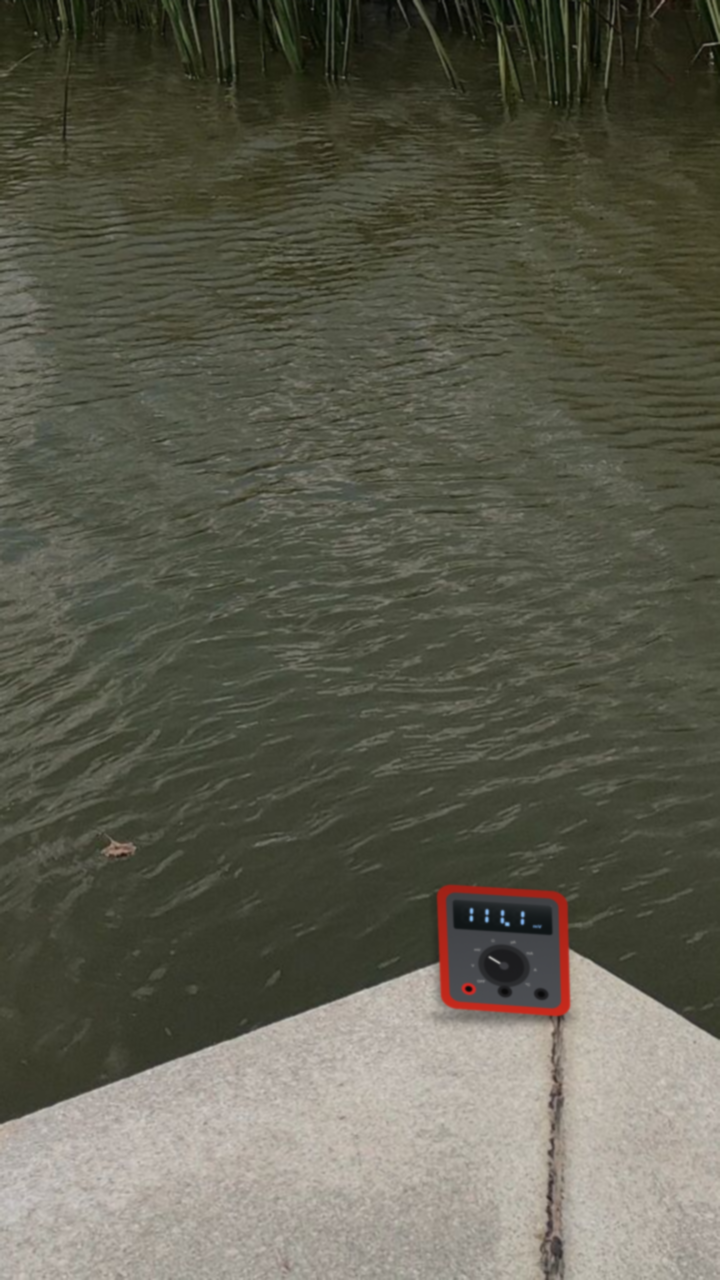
111.1 mV
